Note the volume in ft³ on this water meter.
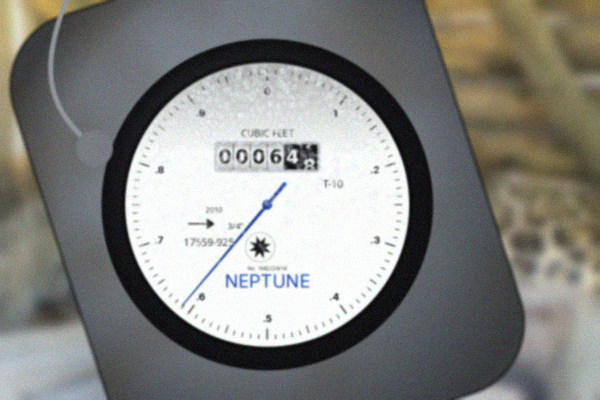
647.61 ft³
